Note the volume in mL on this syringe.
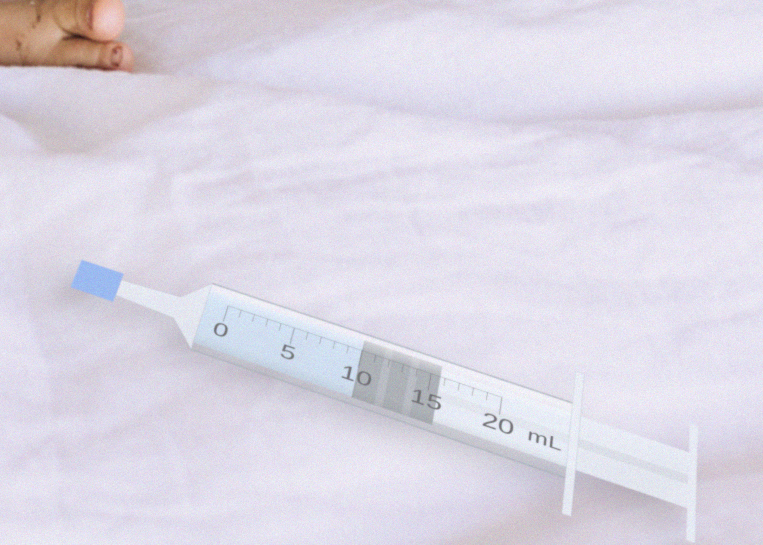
10 mL
